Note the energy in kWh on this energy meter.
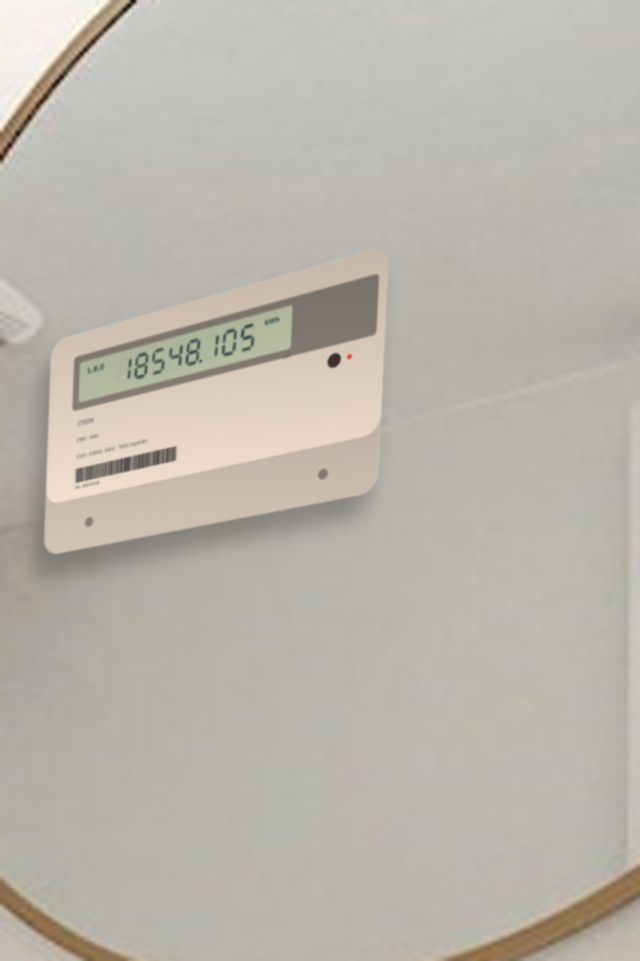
18548.105 kWh
